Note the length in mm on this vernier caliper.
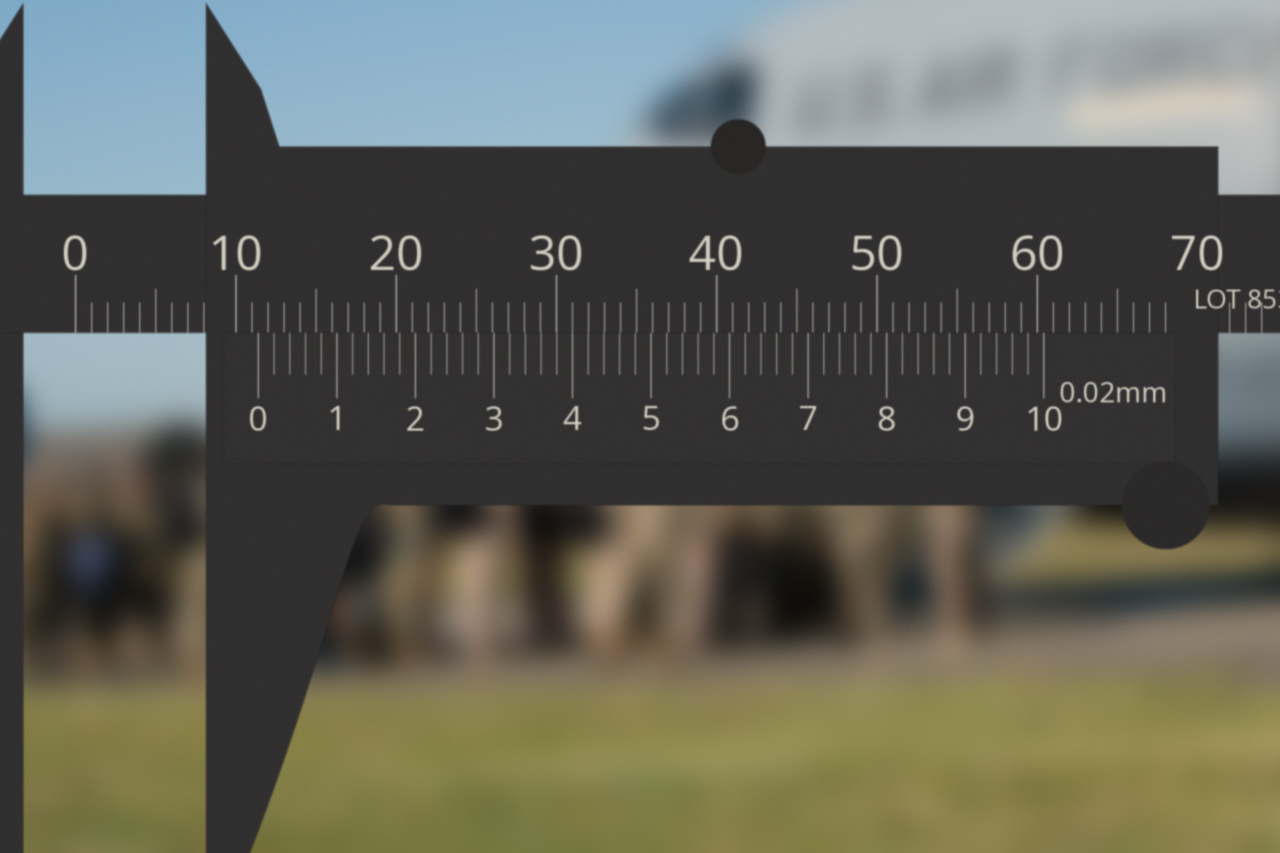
11.4 mm
